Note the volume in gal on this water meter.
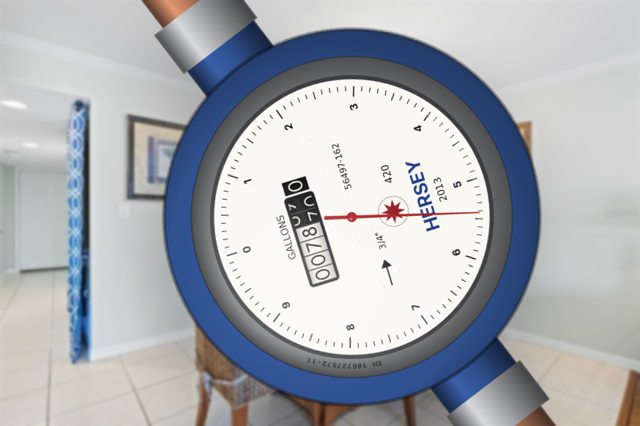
78695.4 gal
